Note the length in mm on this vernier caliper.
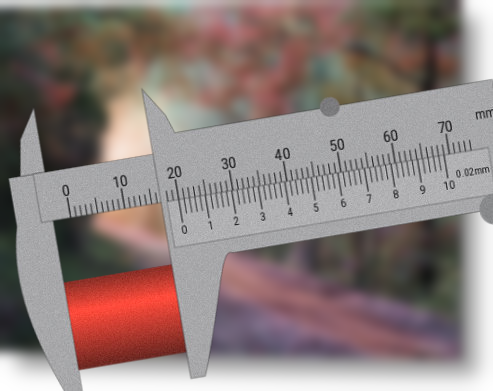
20.0 mm
